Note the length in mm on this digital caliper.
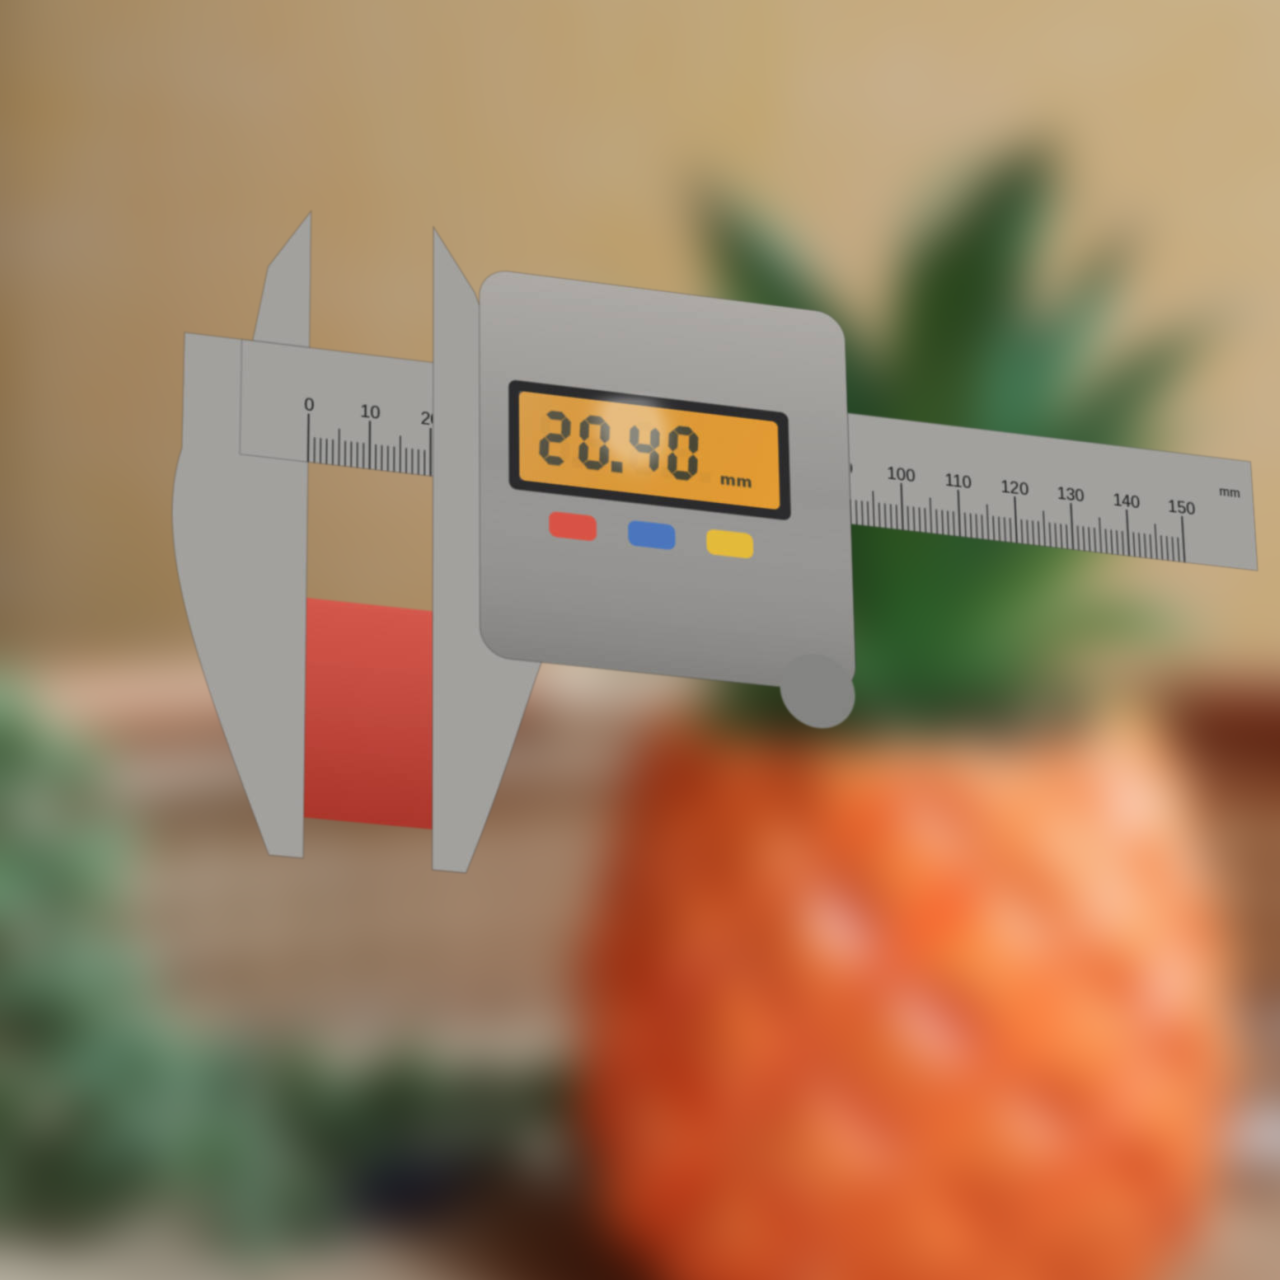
20.40 mm
